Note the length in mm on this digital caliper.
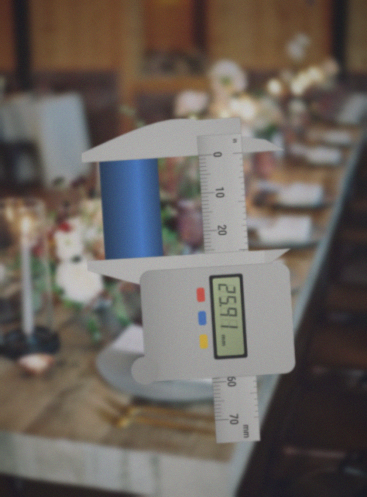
25.91 mm
